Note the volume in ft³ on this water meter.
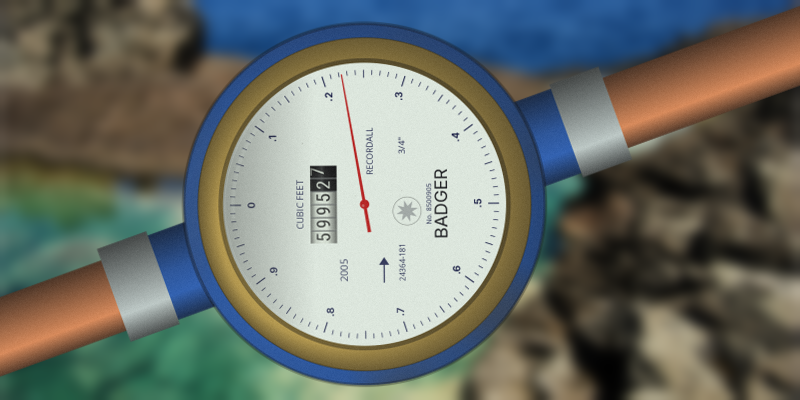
599527.22 ft³
